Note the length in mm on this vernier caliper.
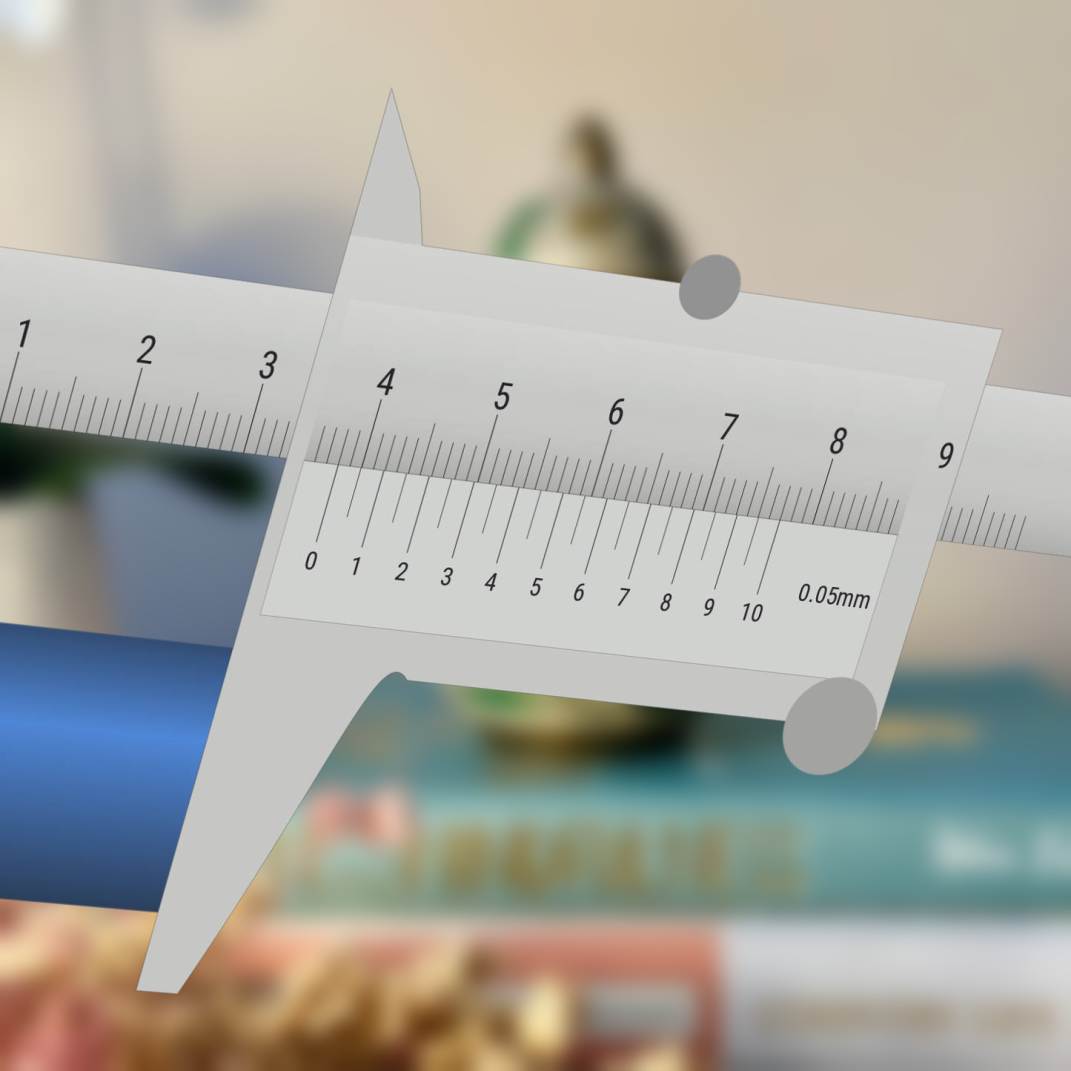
38.0 mm
